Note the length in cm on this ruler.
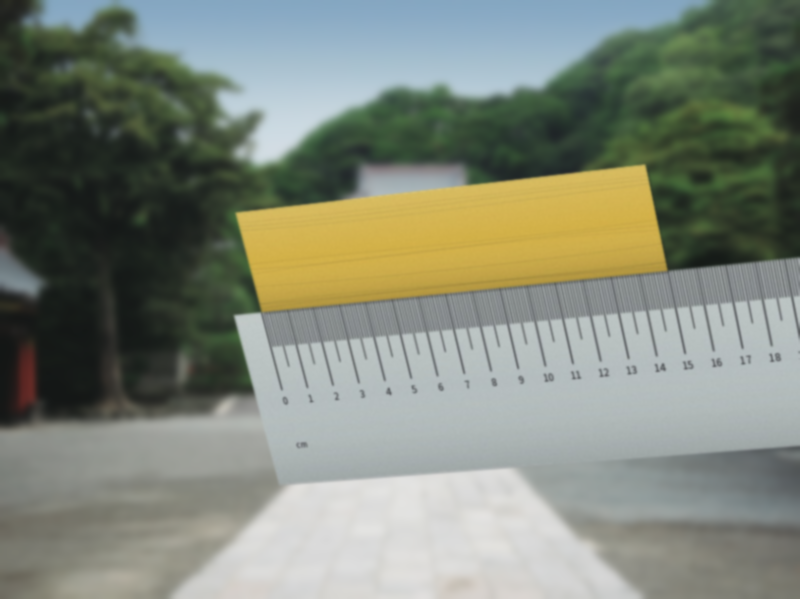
15 cm
